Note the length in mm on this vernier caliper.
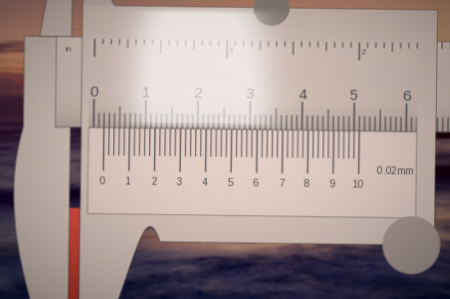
2.0 mm
